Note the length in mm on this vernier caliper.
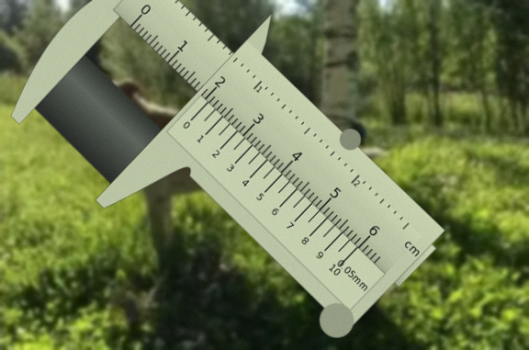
20.8 mm
